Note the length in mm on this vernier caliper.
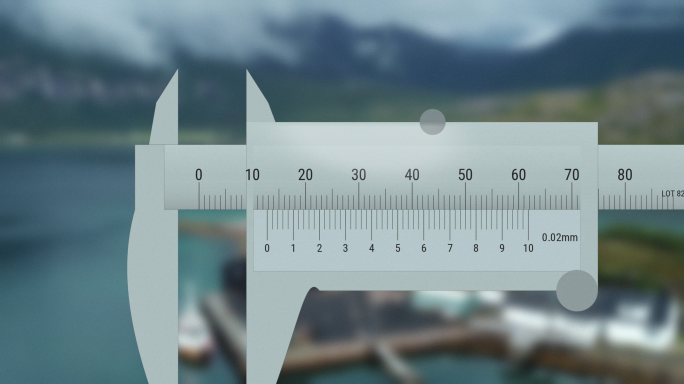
12.8 mm
